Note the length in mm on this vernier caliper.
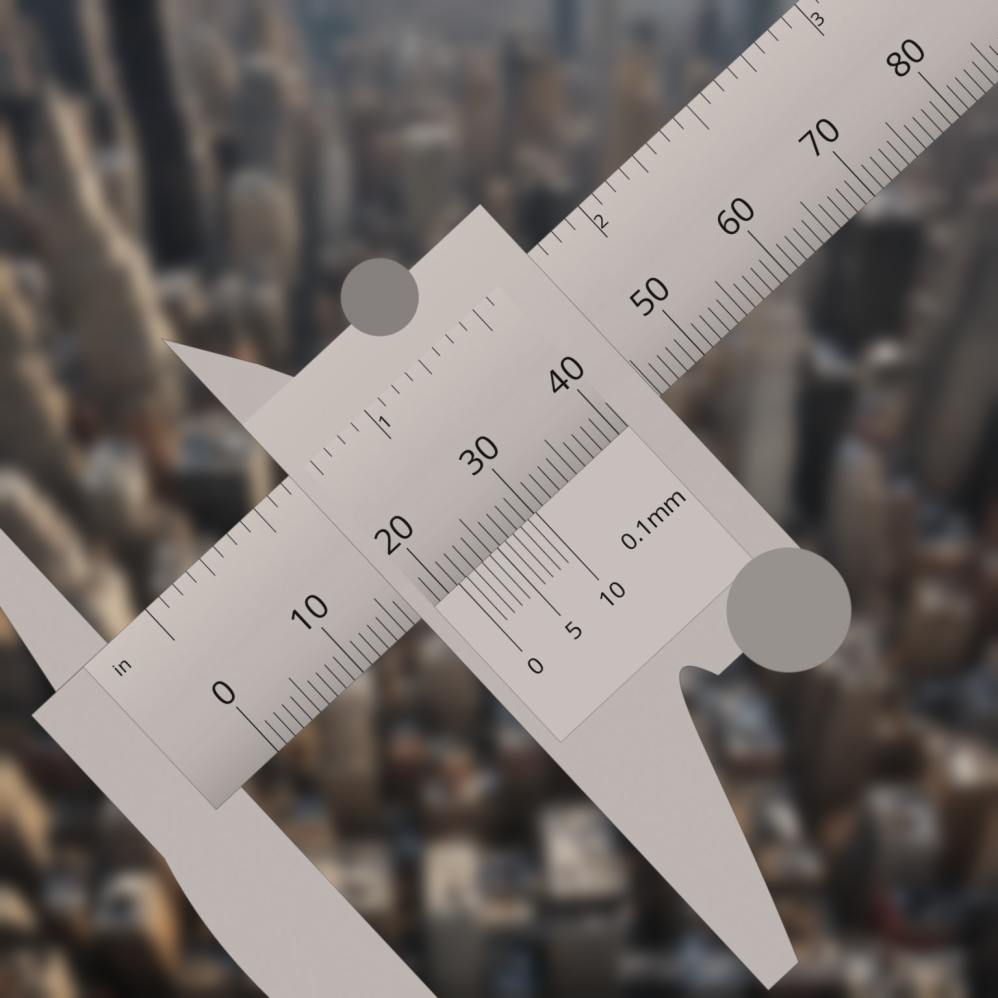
21.2 mm
